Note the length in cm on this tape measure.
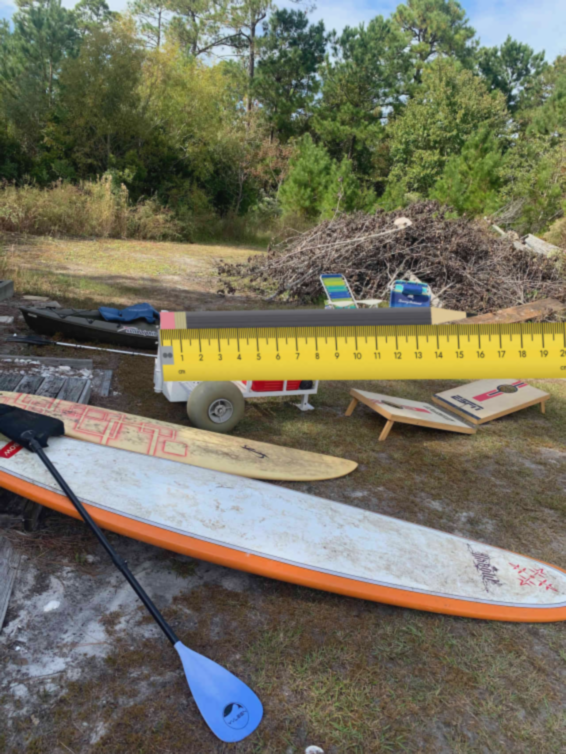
16 cm
